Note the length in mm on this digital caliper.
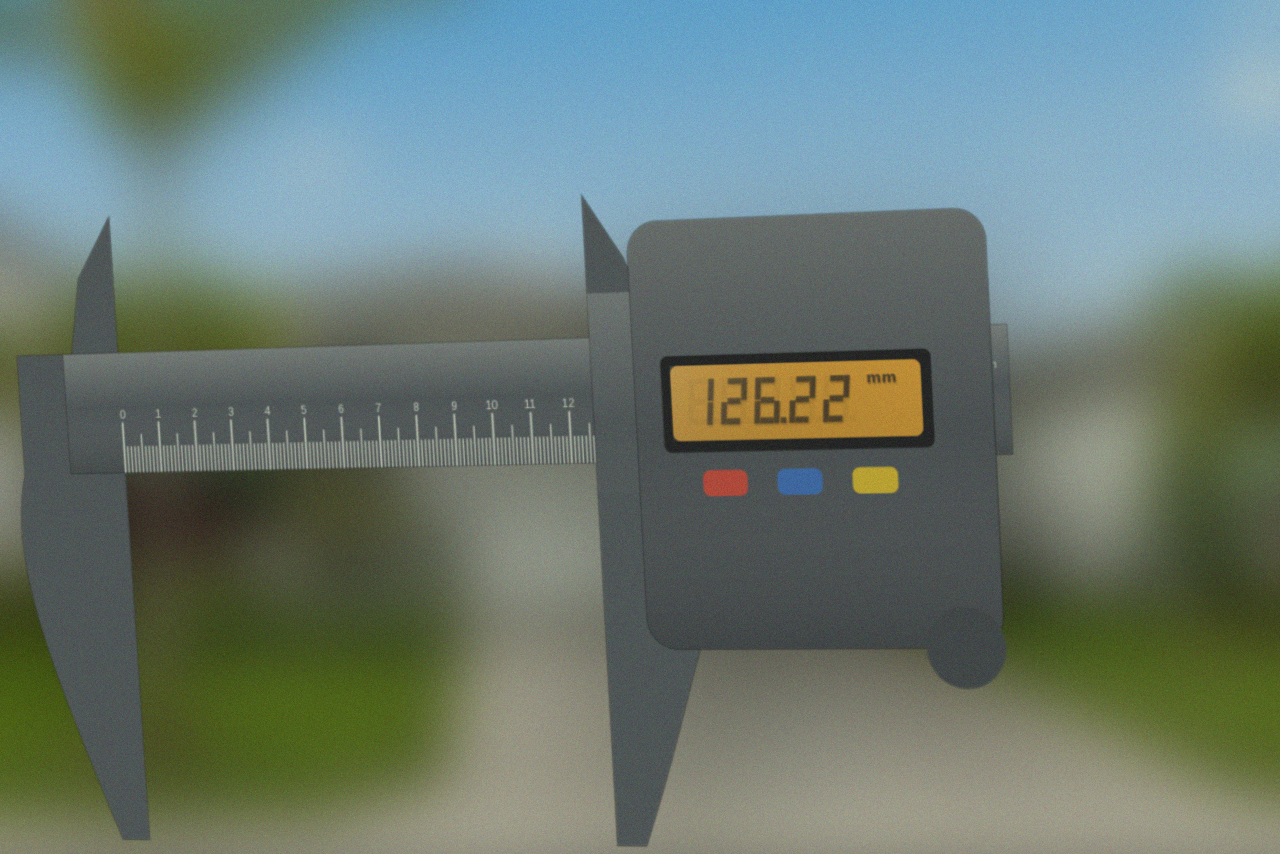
126.22 mm
